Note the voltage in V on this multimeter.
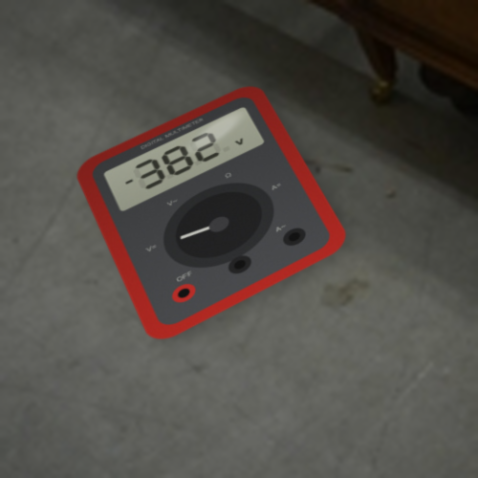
-382 V
